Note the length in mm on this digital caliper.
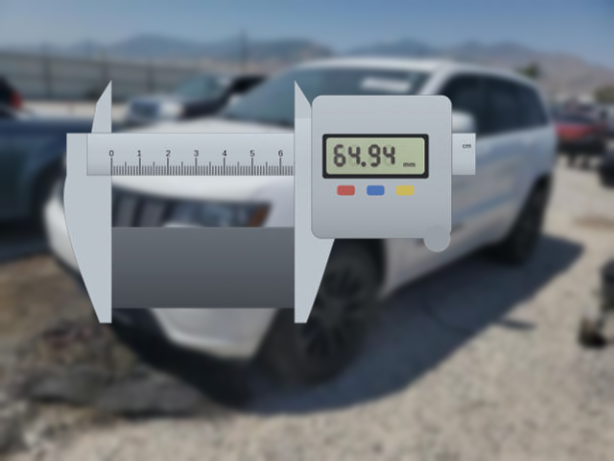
64.94 mm
